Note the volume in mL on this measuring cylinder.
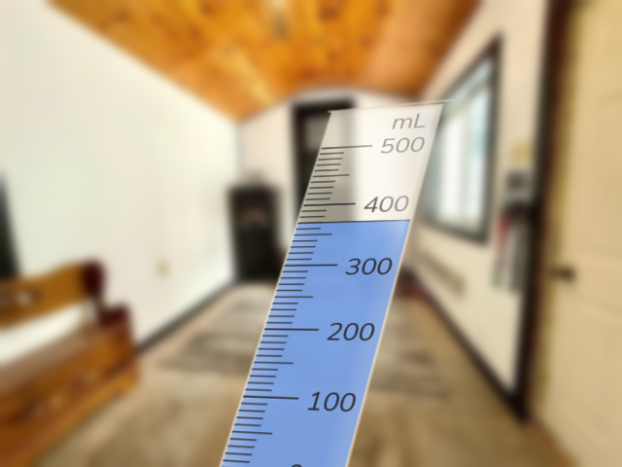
370 mL
